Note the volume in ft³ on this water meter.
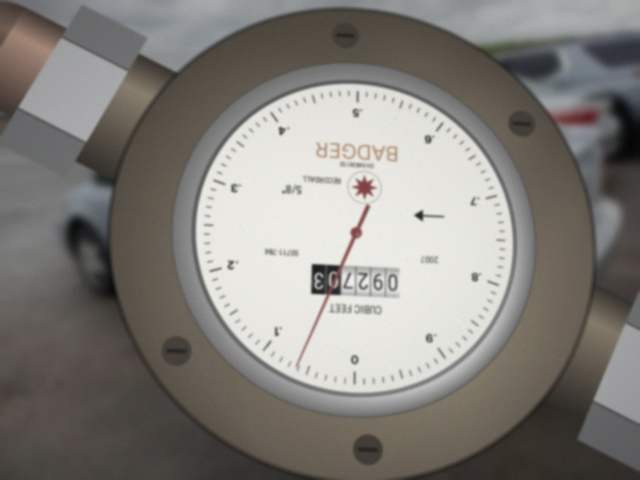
92703.06 ft³
